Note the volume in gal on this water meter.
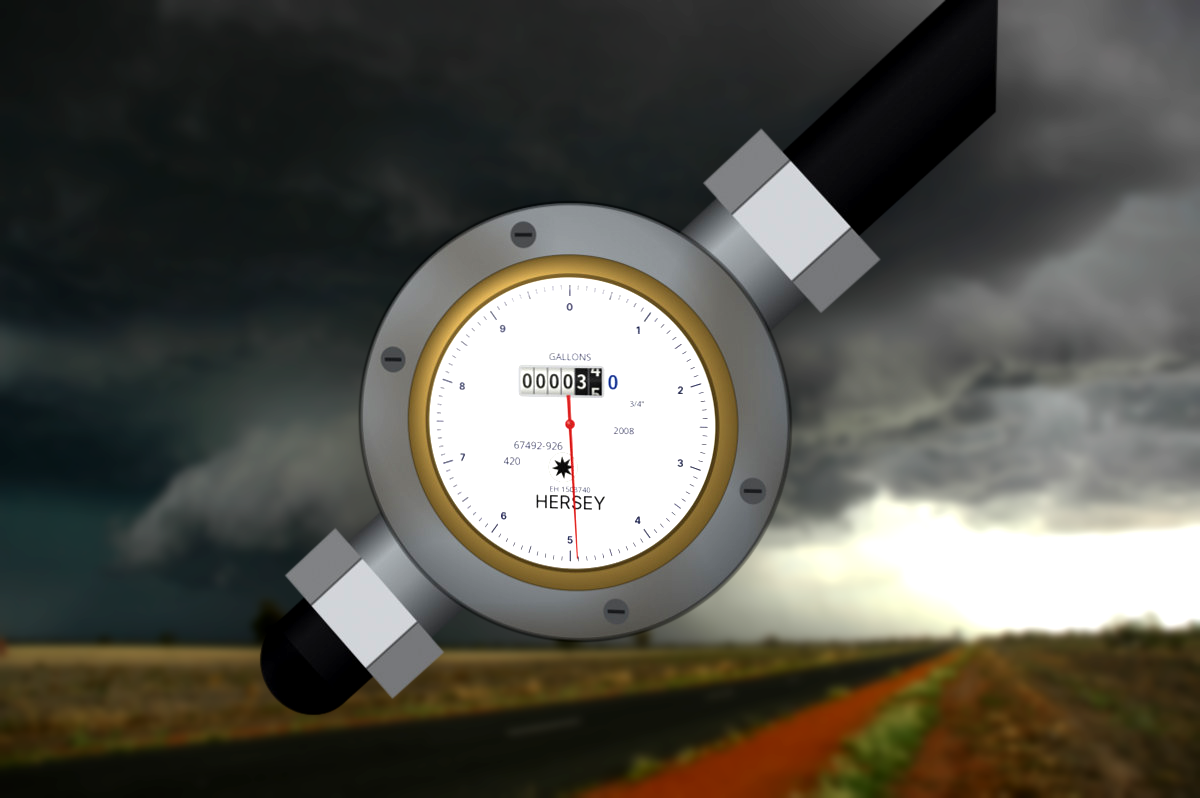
344.9 gal
